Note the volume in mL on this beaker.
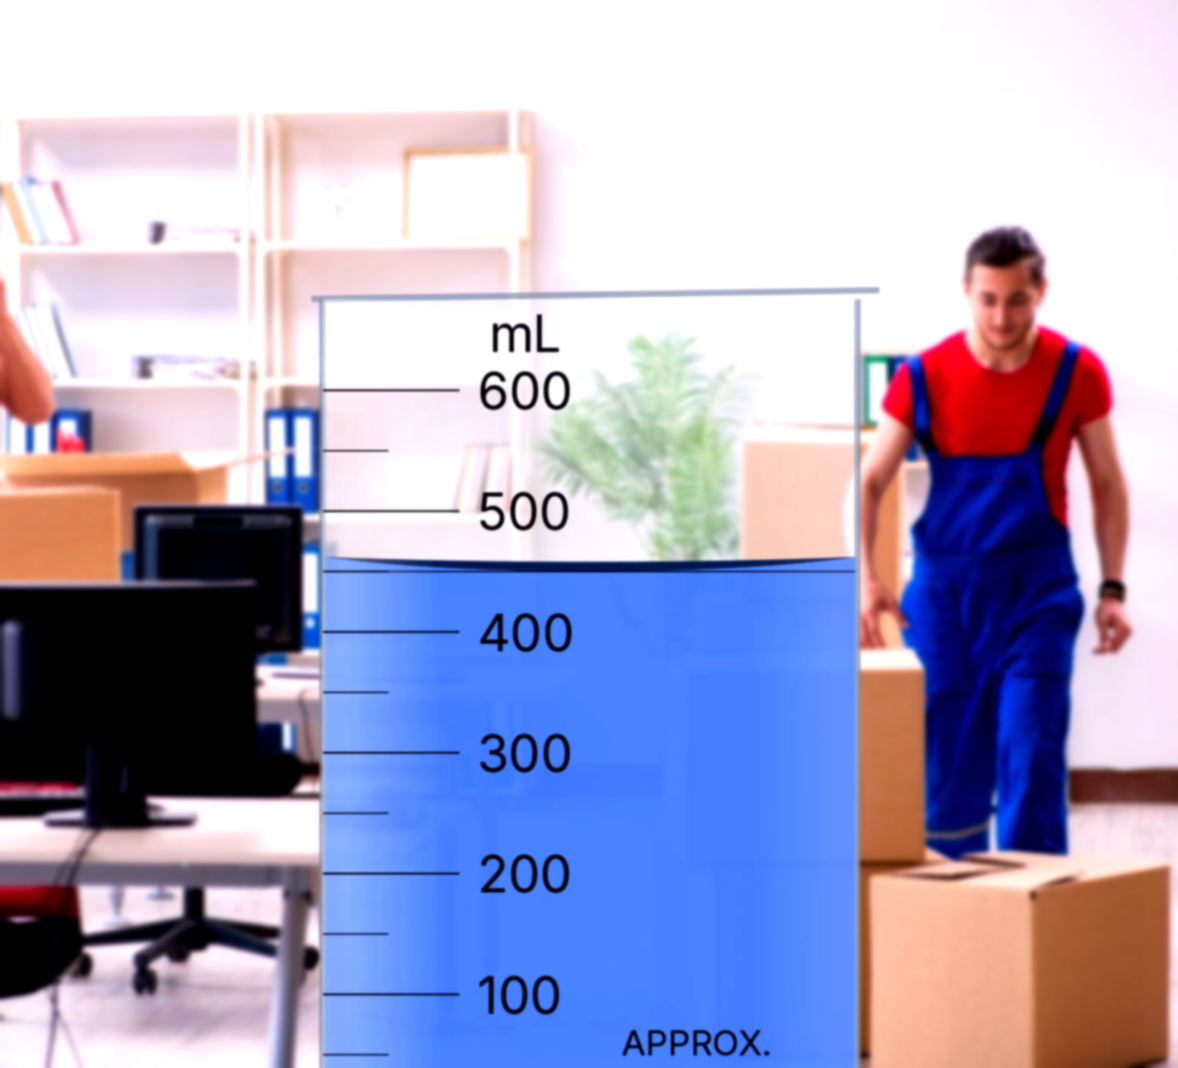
450 mL
